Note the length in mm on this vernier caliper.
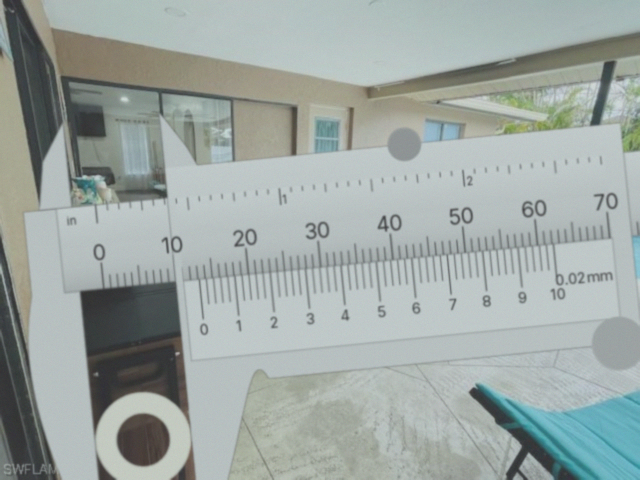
13.2 mm
